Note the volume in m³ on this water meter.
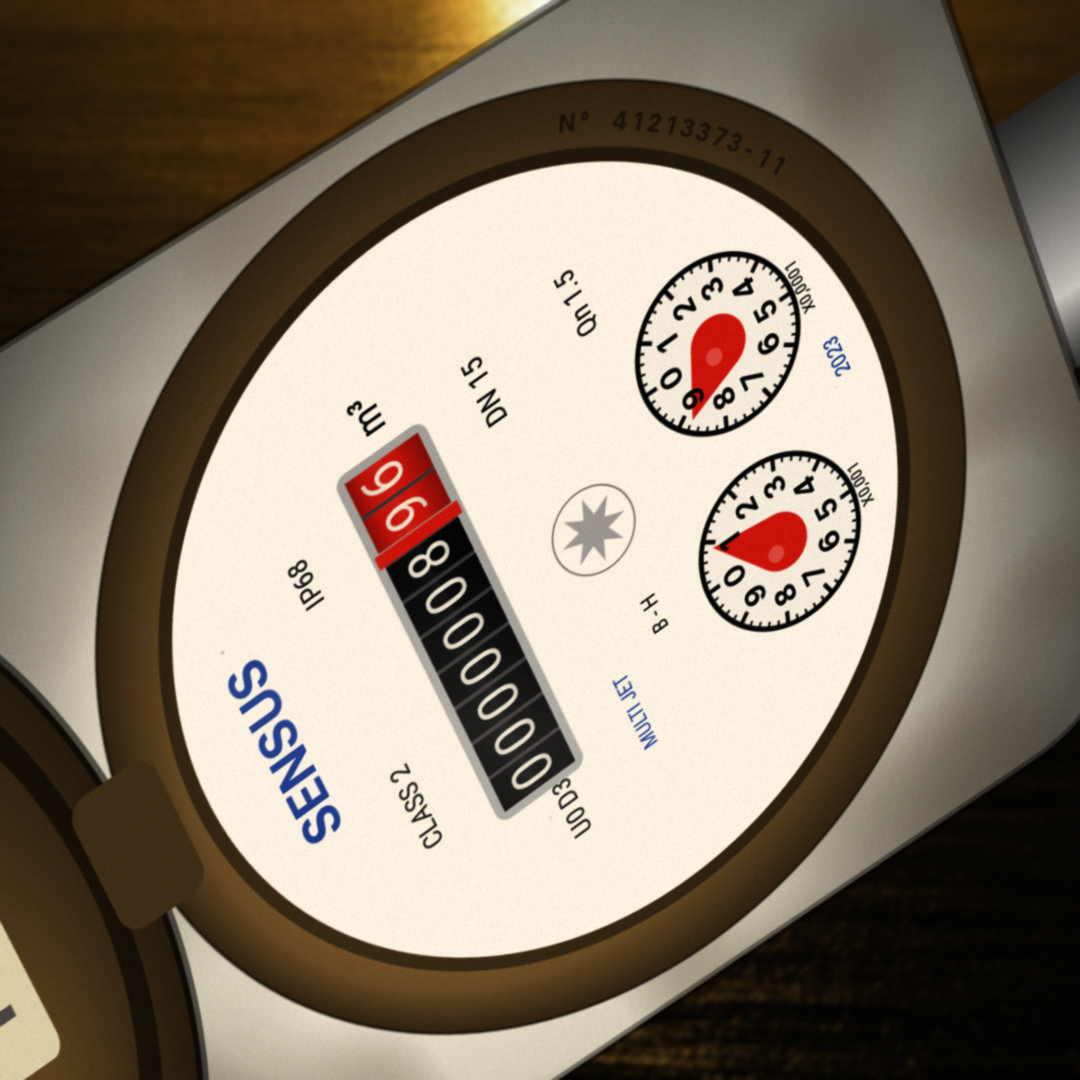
8.9608 m³
